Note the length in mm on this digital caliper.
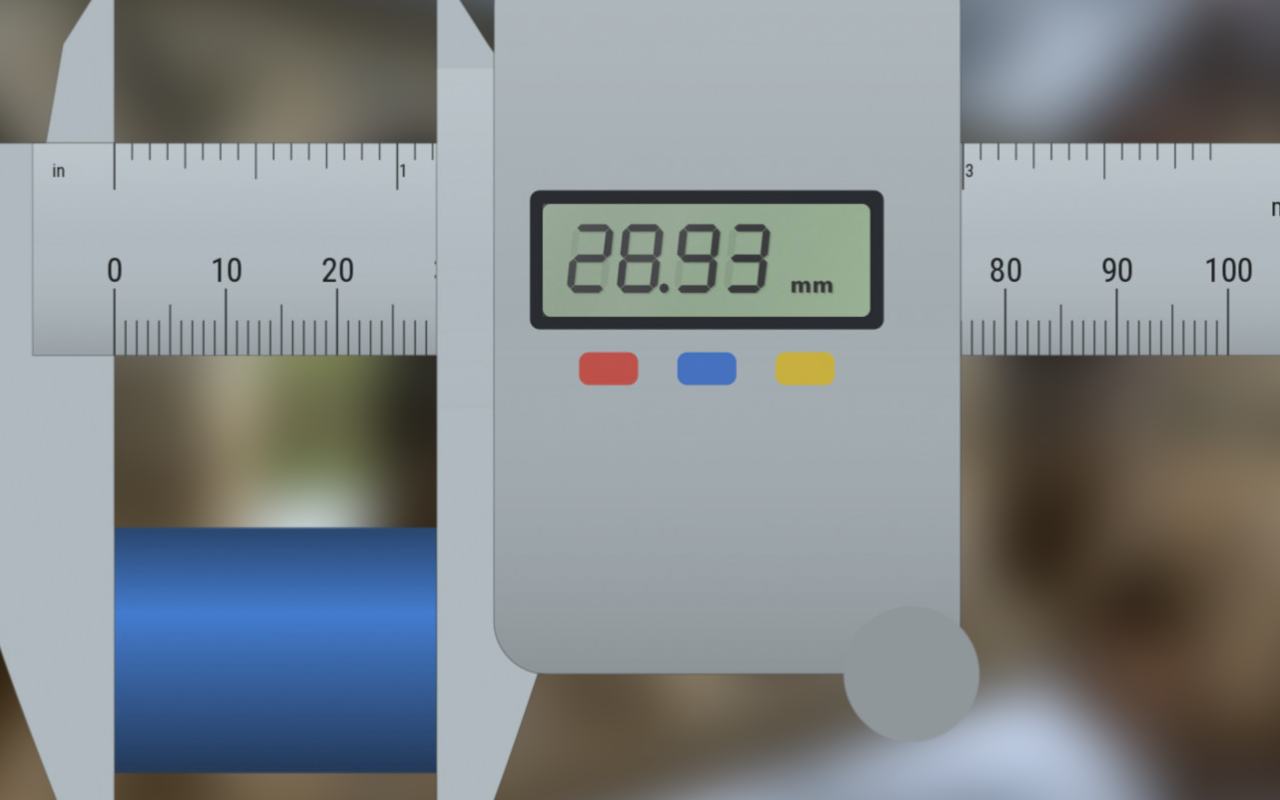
28.93 mm
